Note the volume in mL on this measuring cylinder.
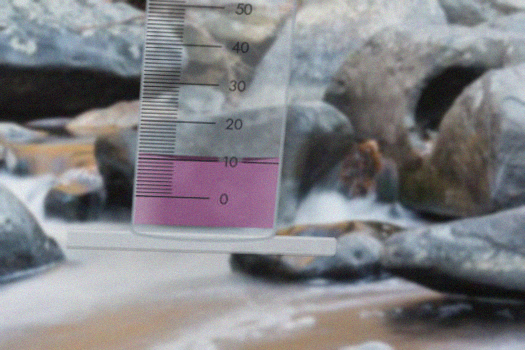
10 mL
